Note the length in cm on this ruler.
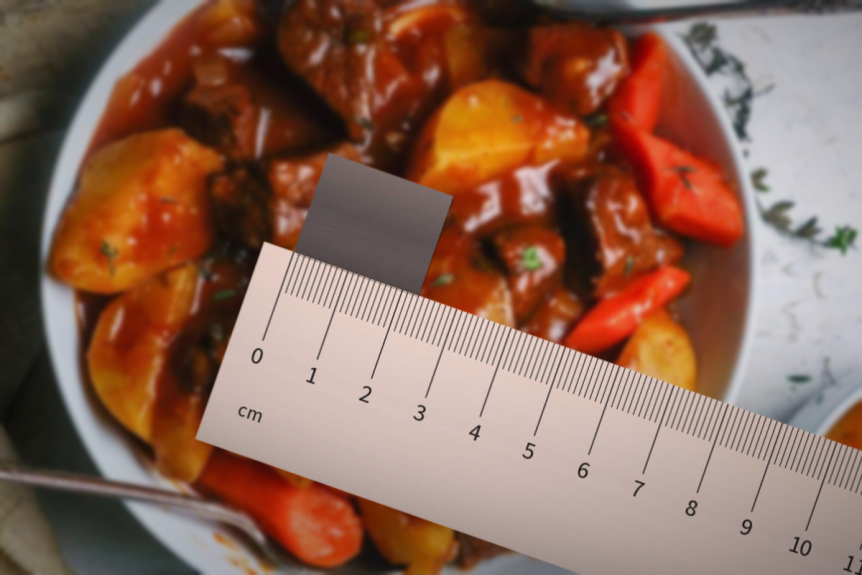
2.3 cm
